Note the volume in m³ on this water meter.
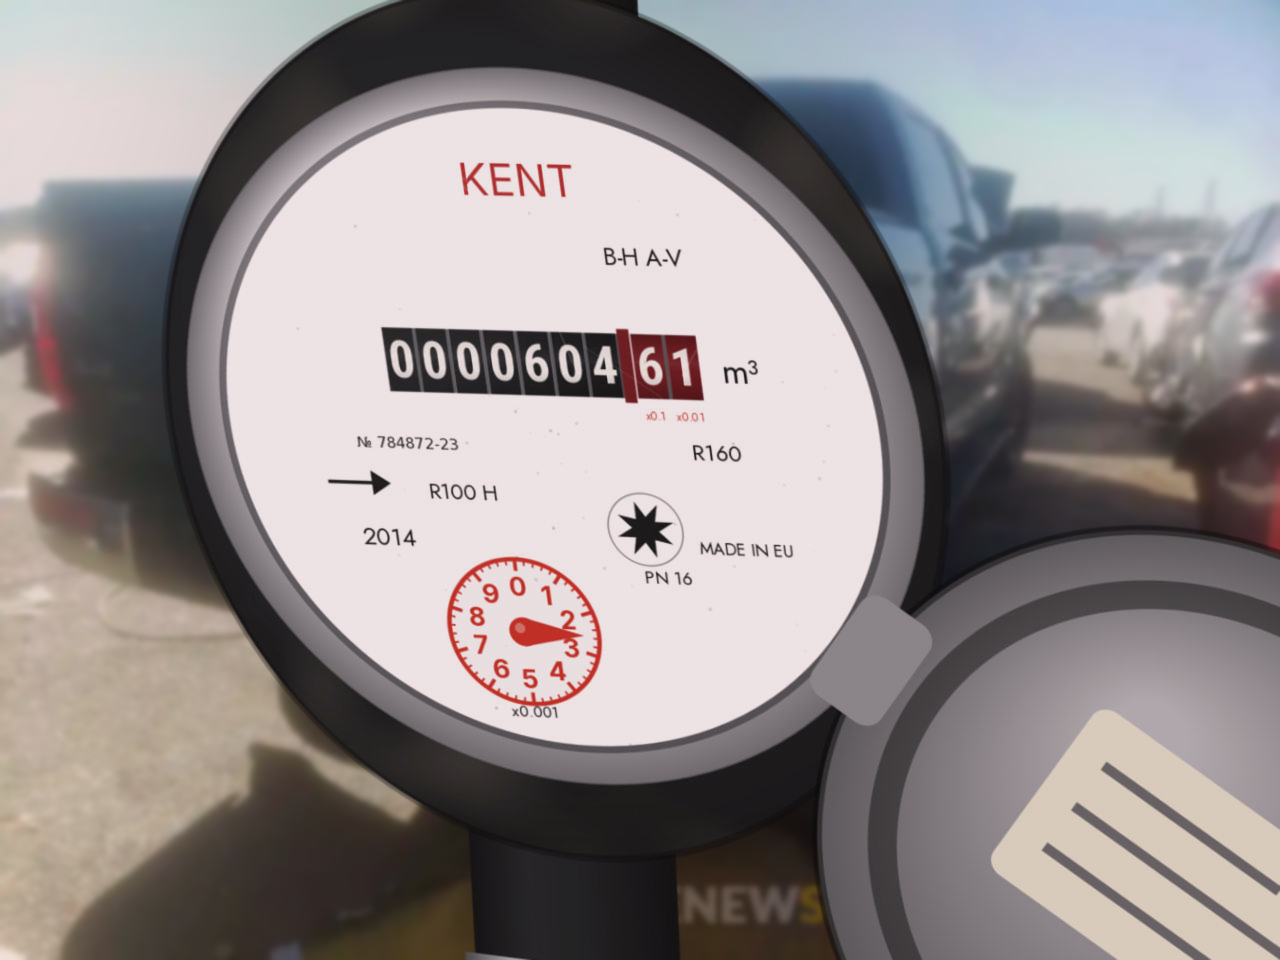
604.612 m³
